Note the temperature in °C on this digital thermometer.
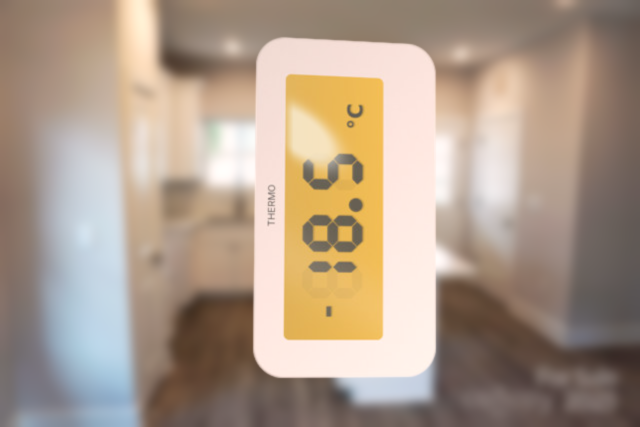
-18.5 °C
